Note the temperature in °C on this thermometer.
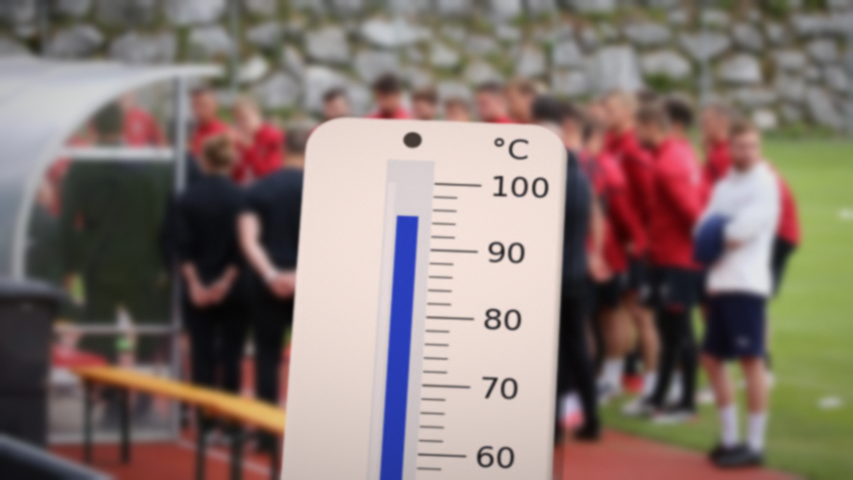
95 °C
